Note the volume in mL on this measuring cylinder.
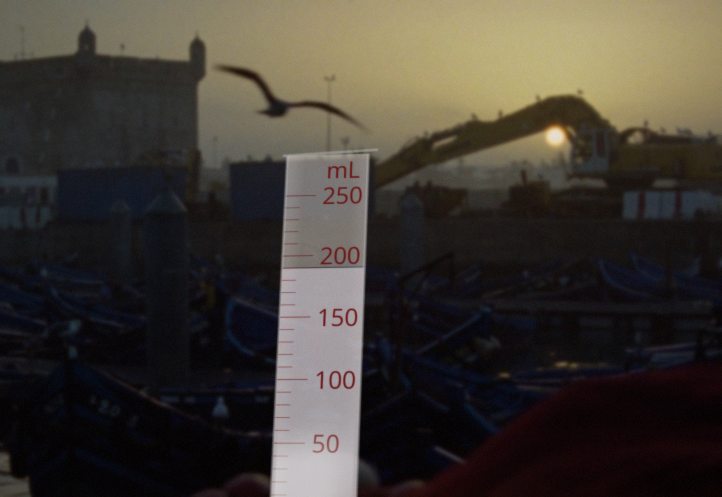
190 mL
